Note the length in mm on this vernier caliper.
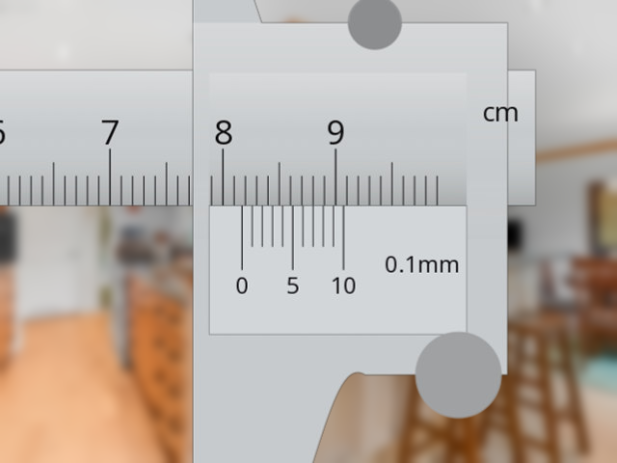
81.7 mm
